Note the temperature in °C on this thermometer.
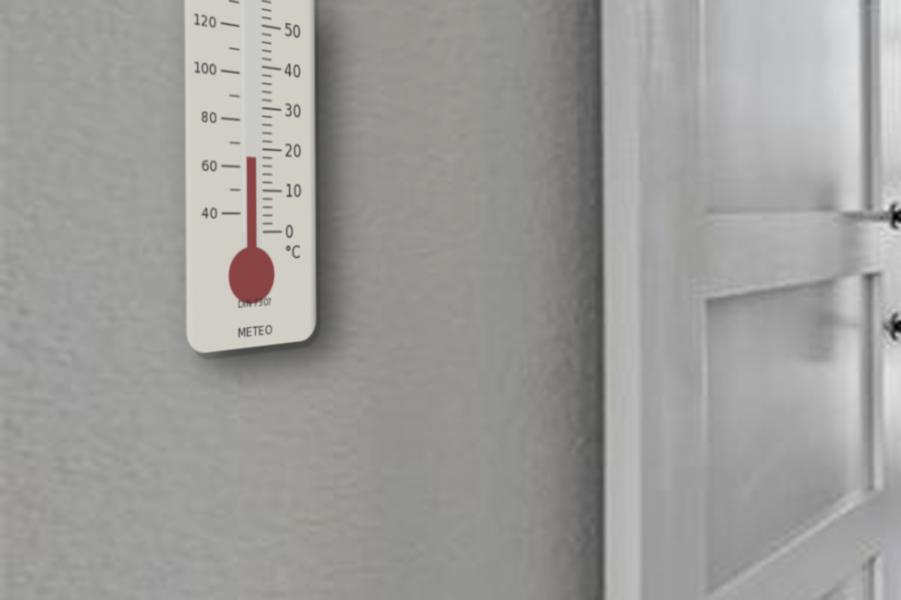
18 °C
